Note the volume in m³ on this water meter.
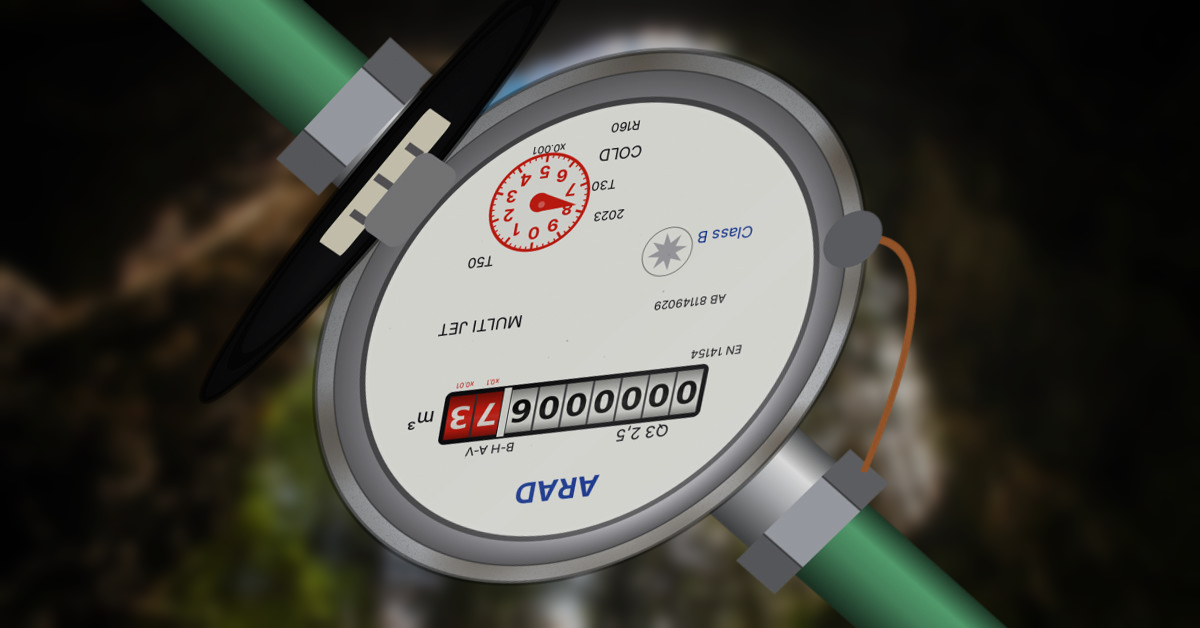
6.737 m³
